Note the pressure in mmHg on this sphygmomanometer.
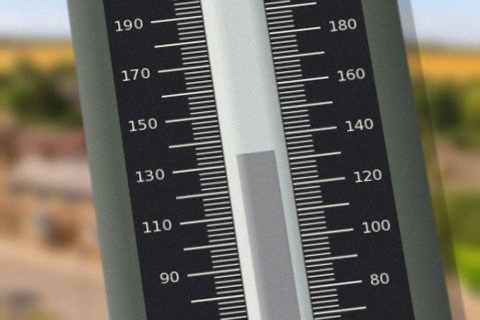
134 mmHg
